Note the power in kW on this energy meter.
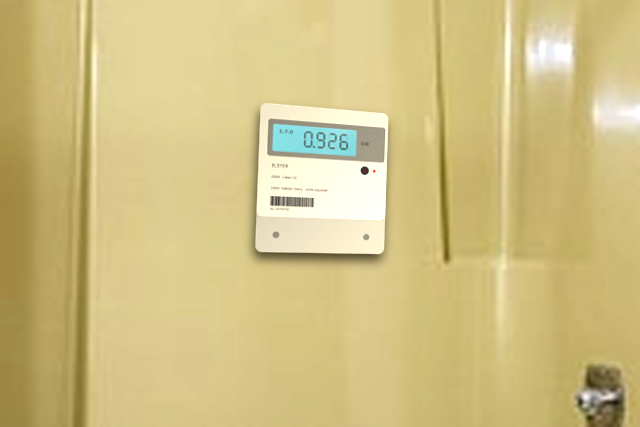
0.926 kW
